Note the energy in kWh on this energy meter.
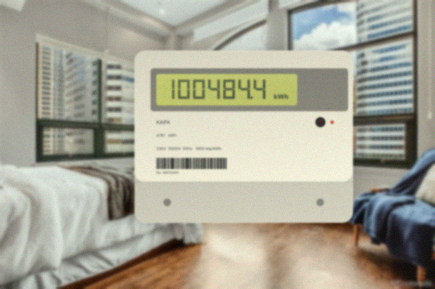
100484.4 kWh
